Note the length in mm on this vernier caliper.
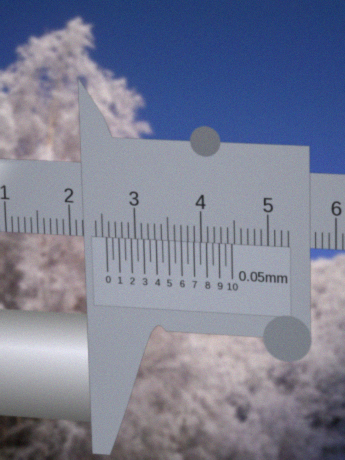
25.6 mm
